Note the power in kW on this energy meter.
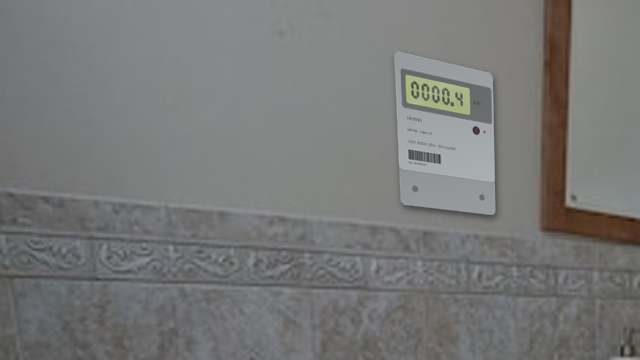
0.4 kW
